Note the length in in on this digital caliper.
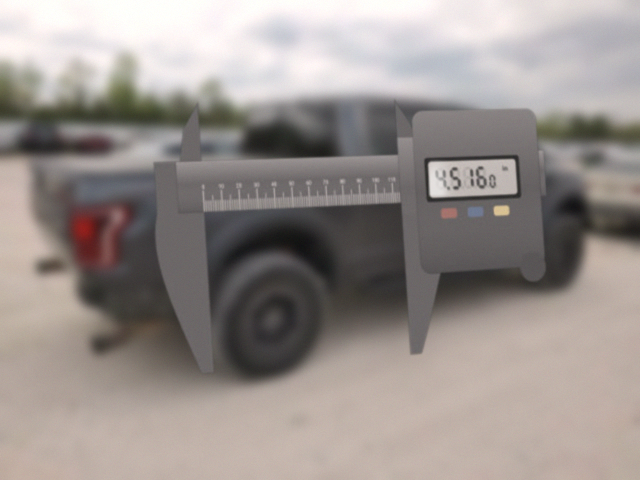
4.5160 in
